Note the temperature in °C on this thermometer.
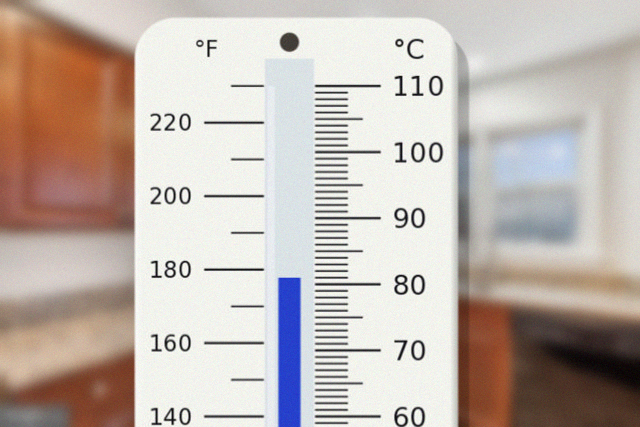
81 °C
